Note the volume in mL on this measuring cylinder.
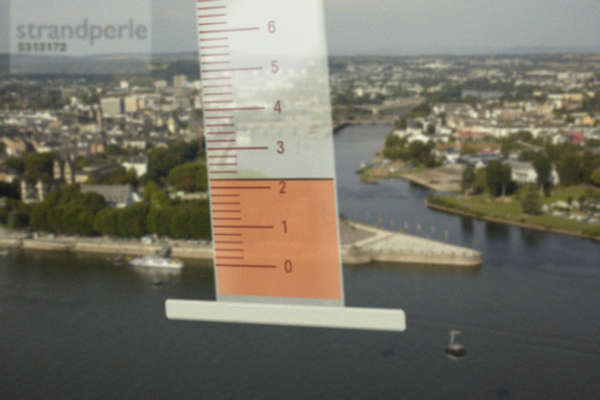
2.2 mL
